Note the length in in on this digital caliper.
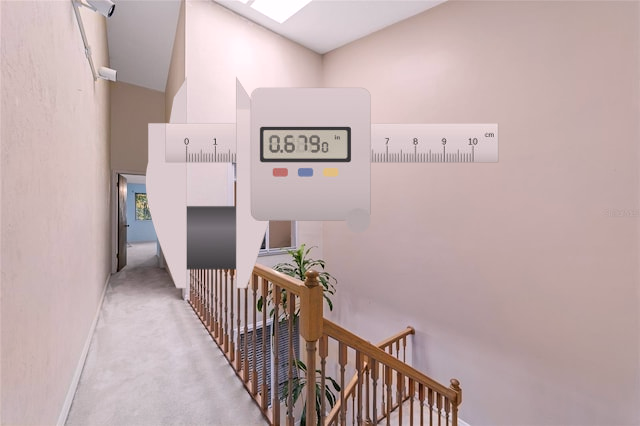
0.6790 in
